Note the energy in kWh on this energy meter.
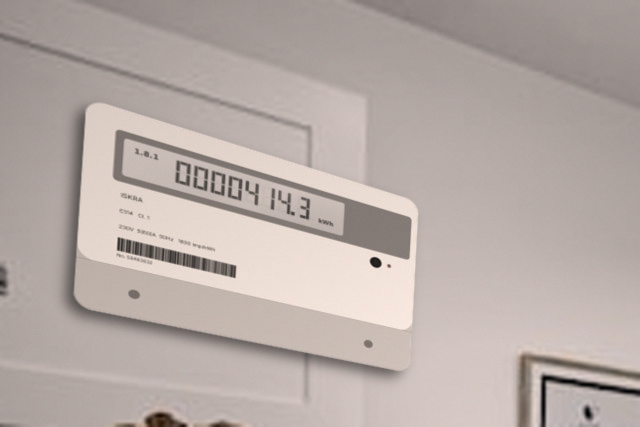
414.3 kWh
